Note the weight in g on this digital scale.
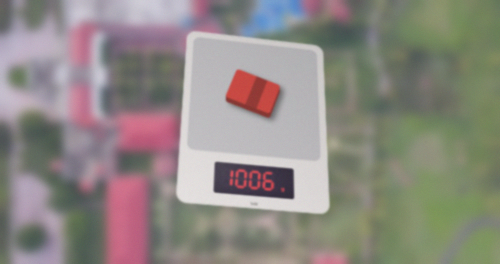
1006 g
